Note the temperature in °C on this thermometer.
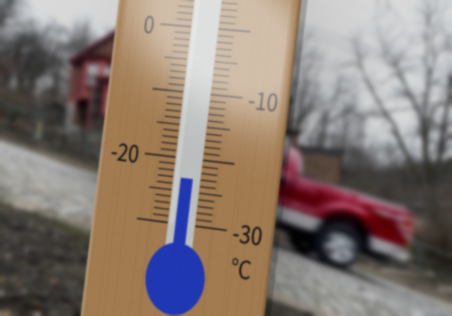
-23 °C
